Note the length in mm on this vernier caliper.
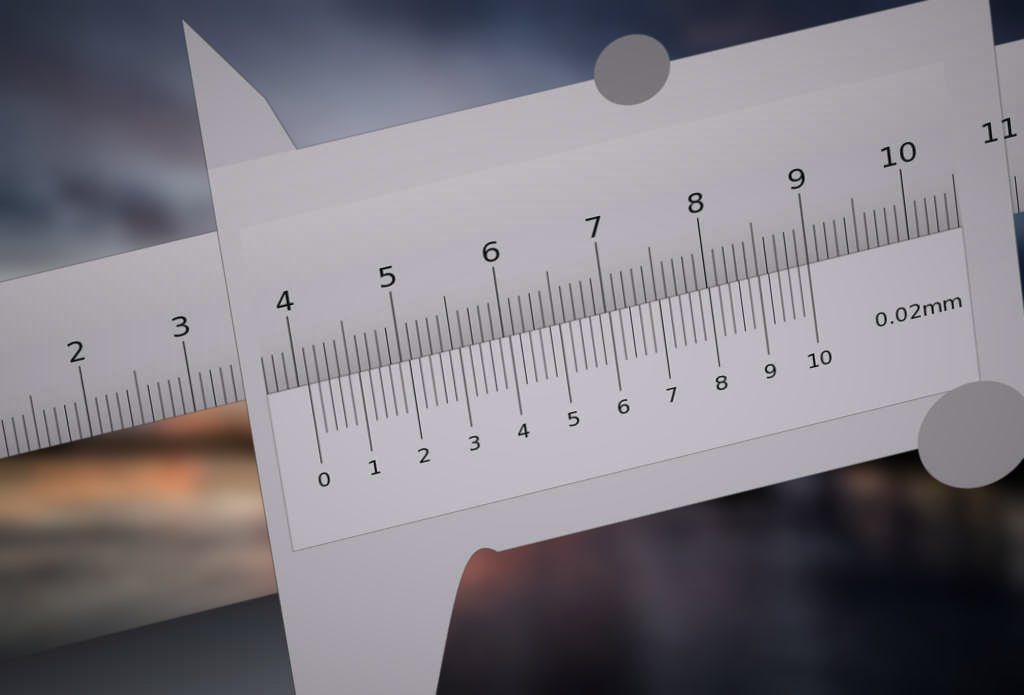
41.0 mm
